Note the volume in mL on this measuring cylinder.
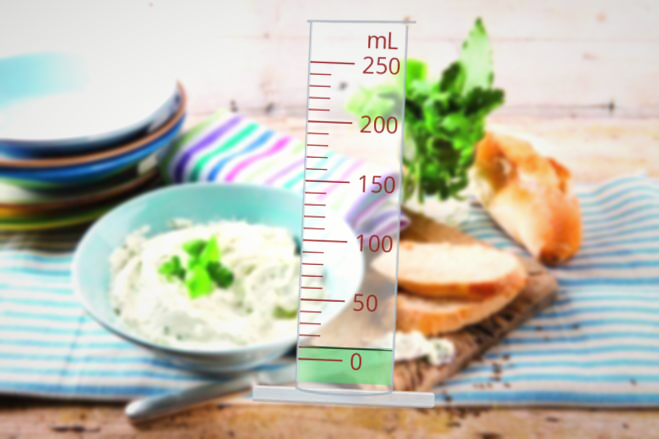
10 mL
